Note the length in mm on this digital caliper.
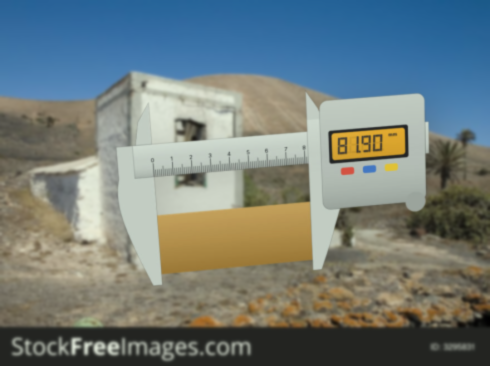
81.90 mm
